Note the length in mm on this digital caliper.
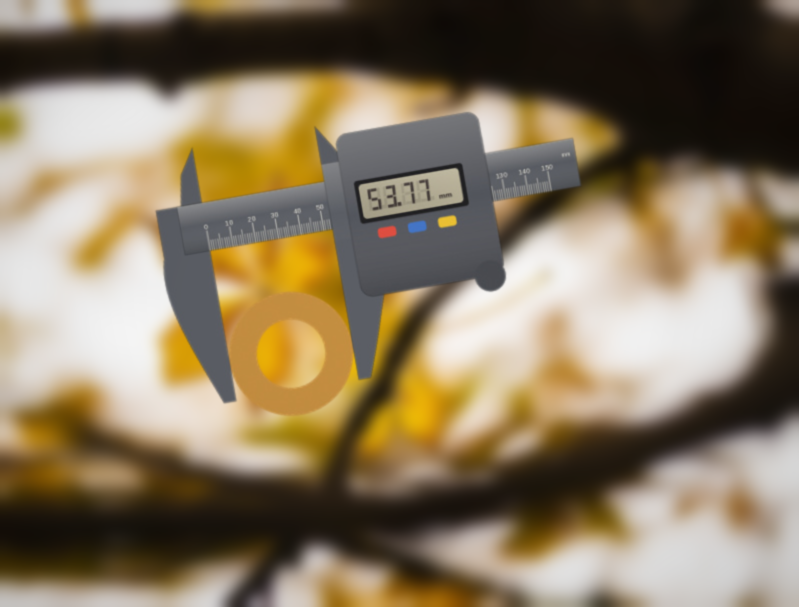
53.77 mm
